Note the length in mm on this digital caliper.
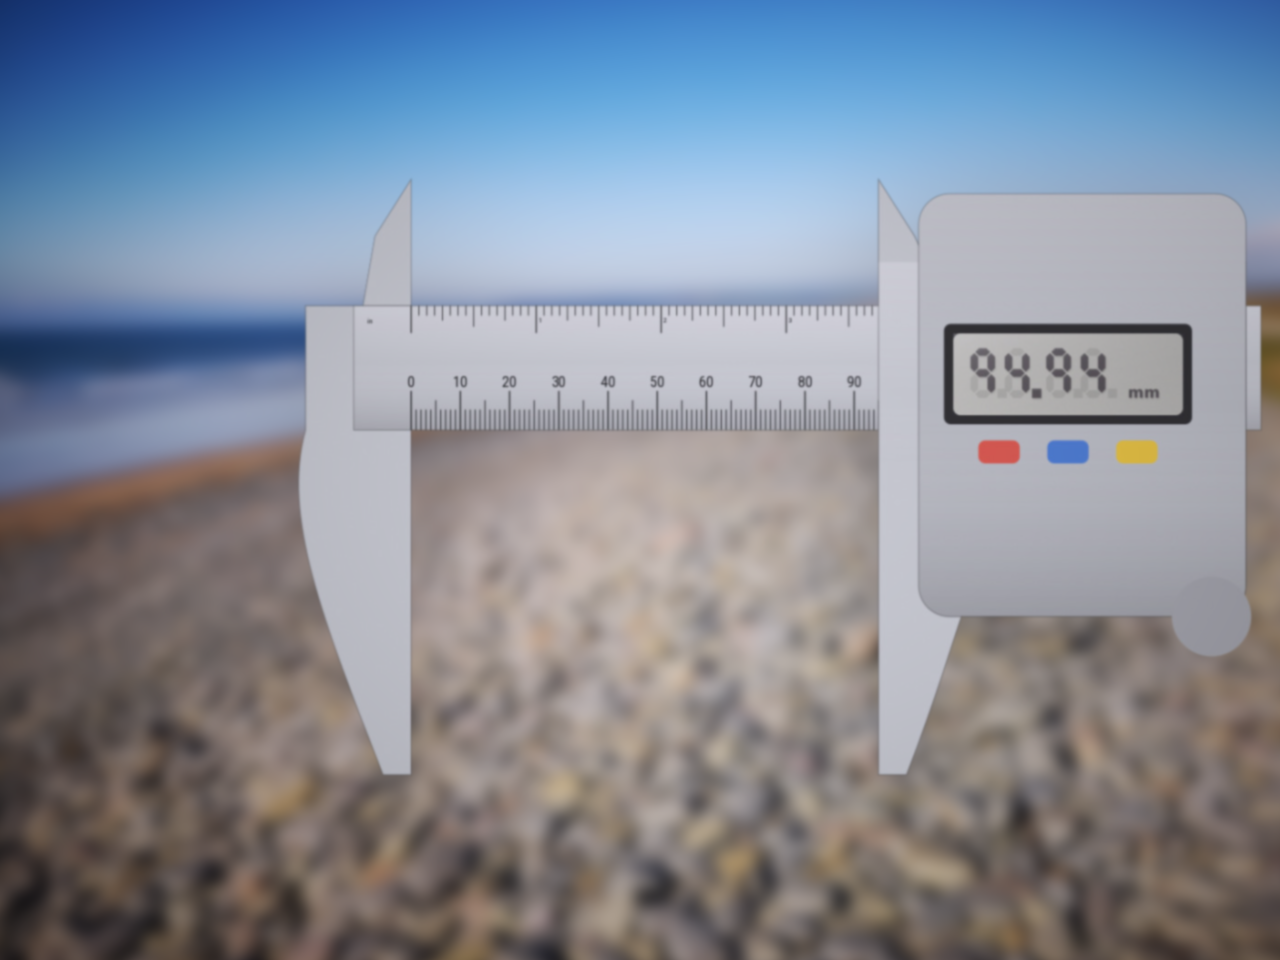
94.94 mm
